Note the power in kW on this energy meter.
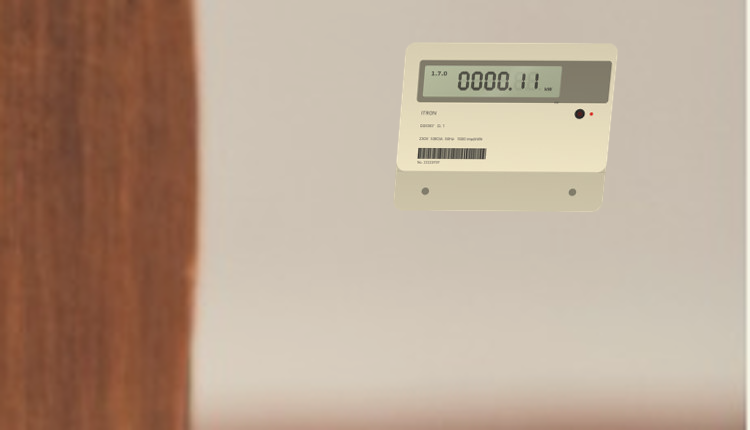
0.11 kW
